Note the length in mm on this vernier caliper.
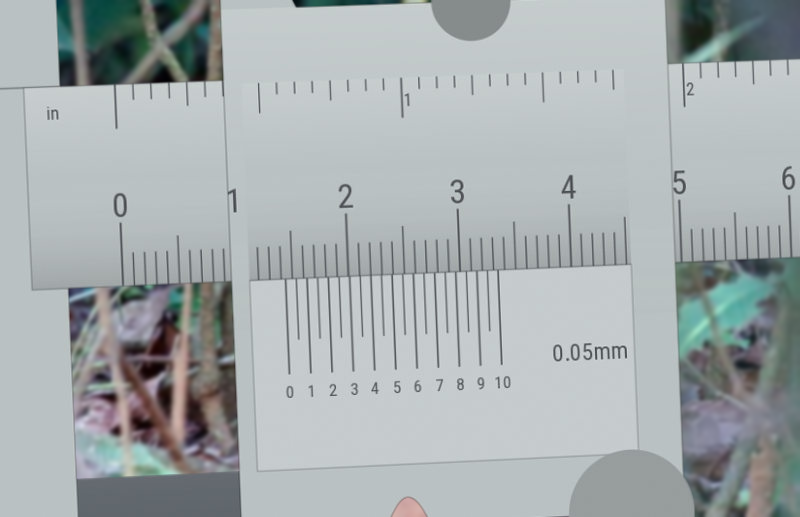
14.4 mm
